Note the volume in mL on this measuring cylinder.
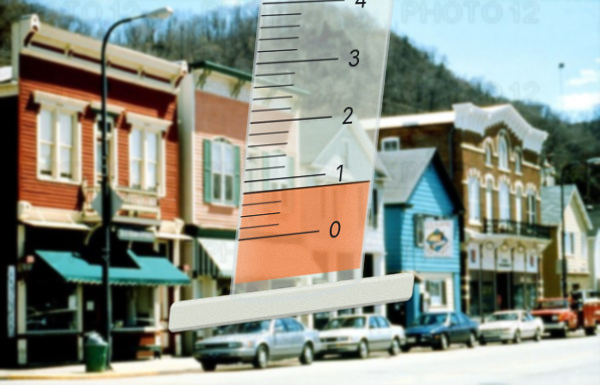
0.8 mL
